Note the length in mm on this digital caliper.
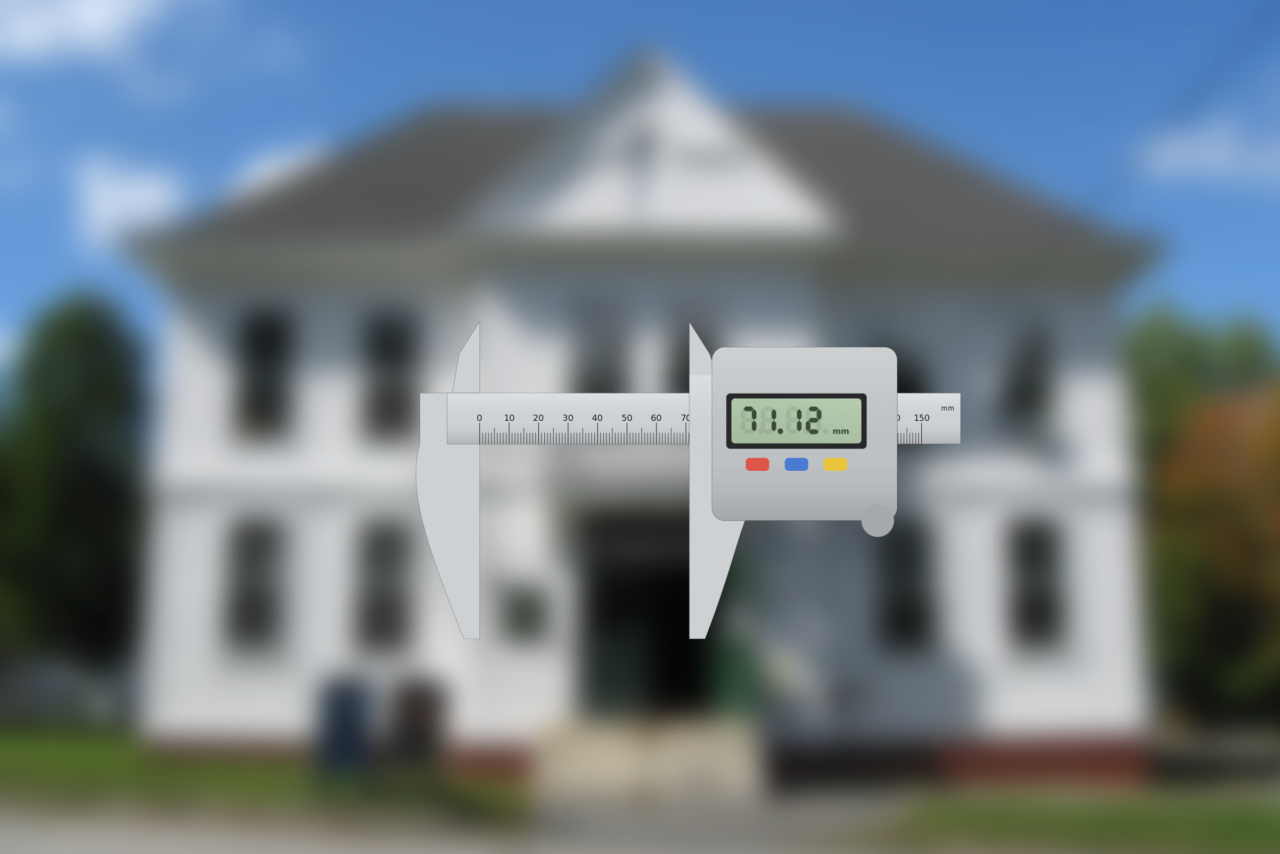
71.12 mm
